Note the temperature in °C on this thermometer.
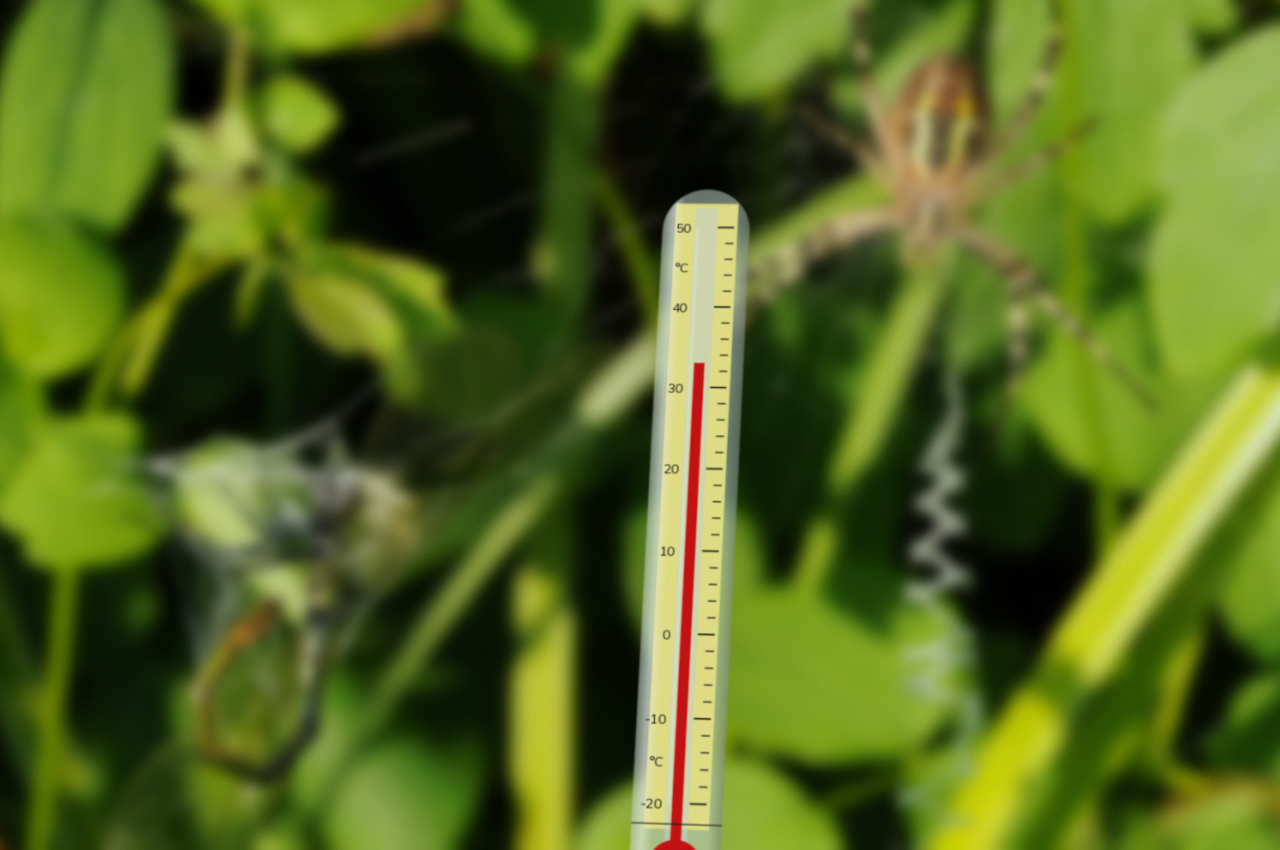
33 °C
